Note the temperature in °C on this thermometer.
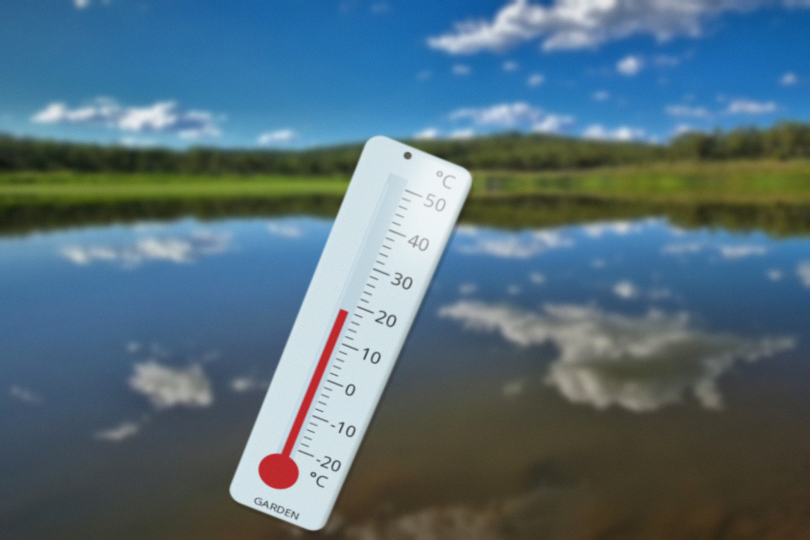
18 °C
